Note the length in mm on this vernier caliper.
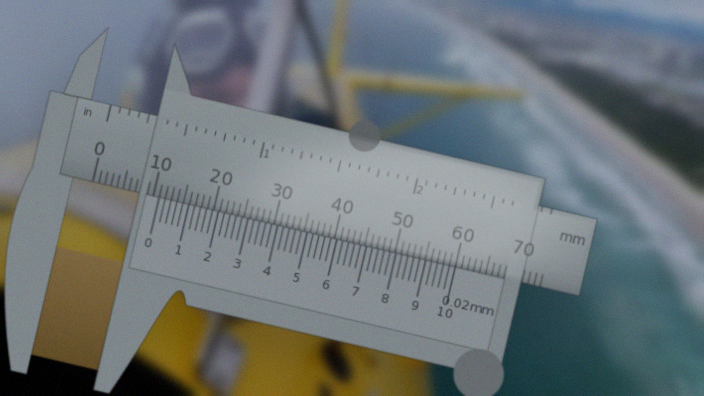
11.0 mm
